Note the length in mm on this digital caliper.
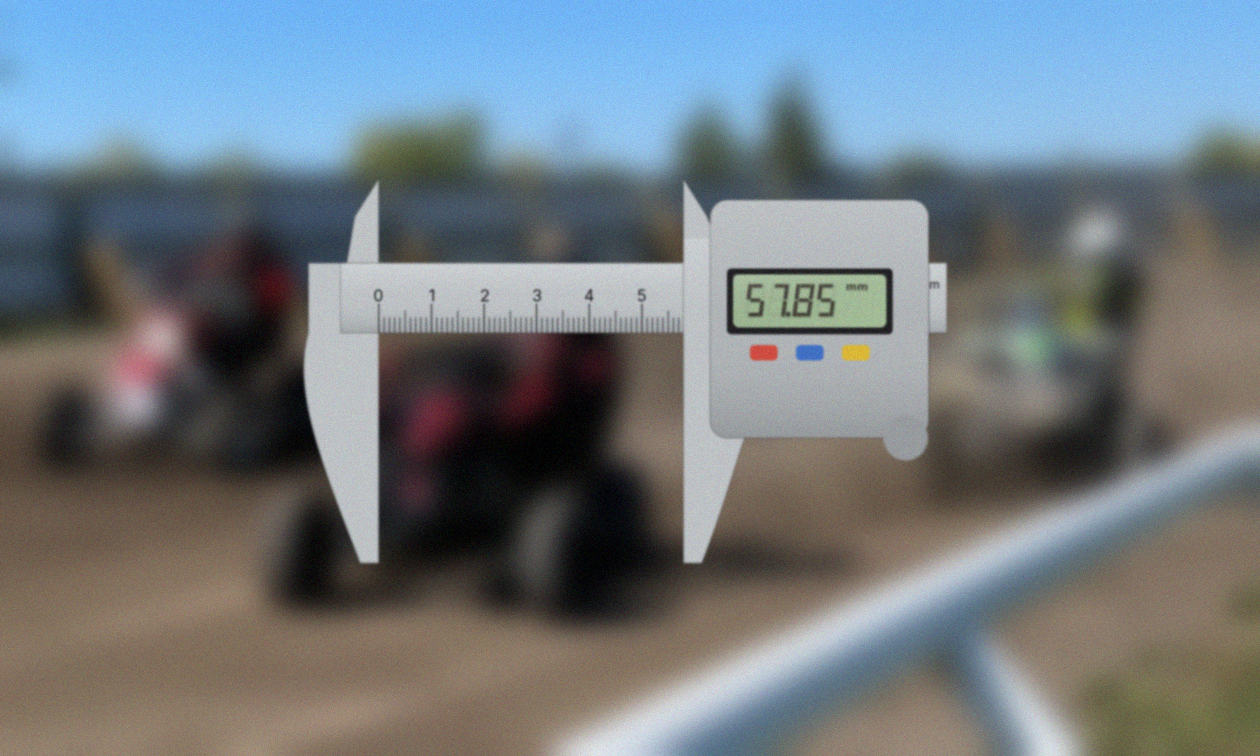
57.85 mm
